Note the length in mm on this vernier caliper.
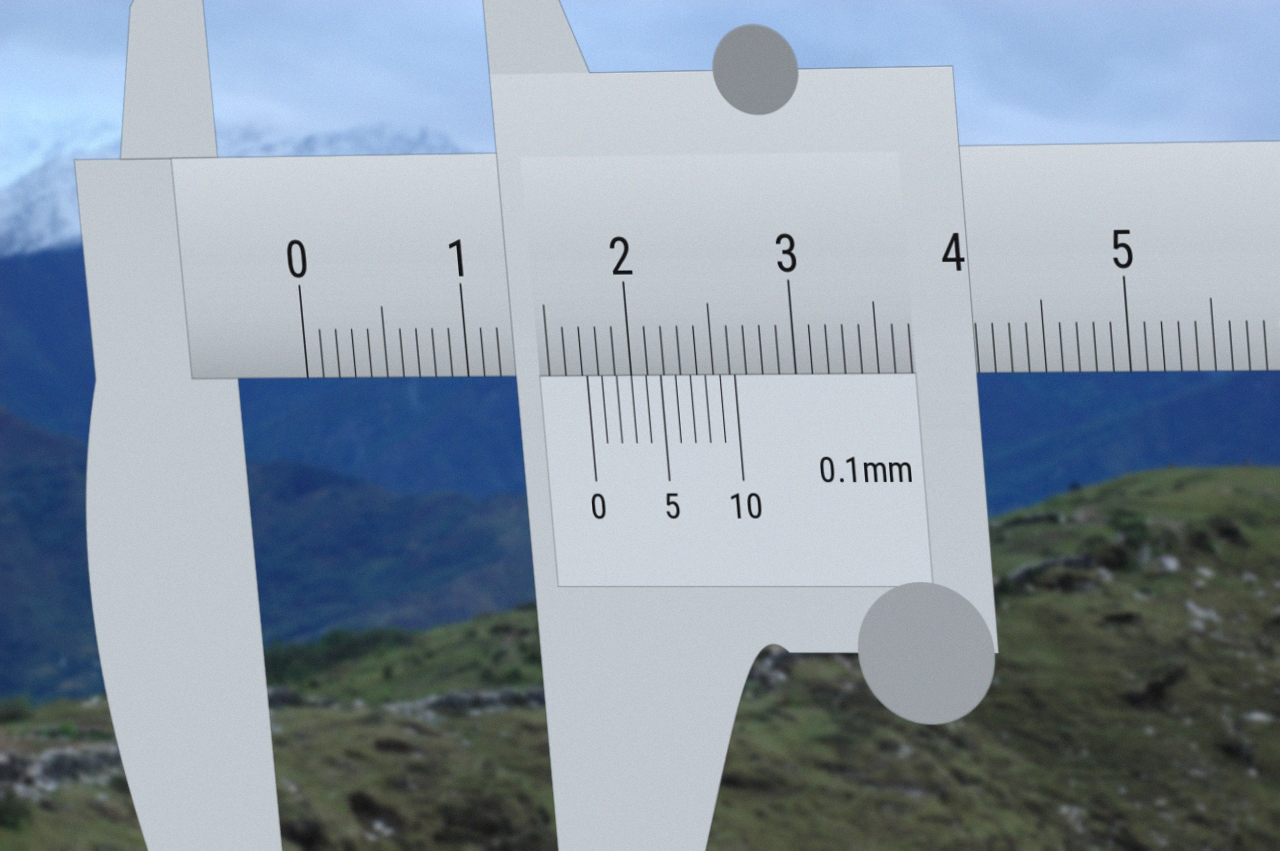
17.3 mm
